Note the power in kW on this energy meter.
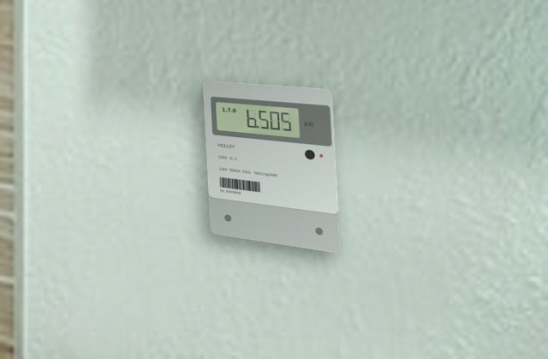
6.505 kW
